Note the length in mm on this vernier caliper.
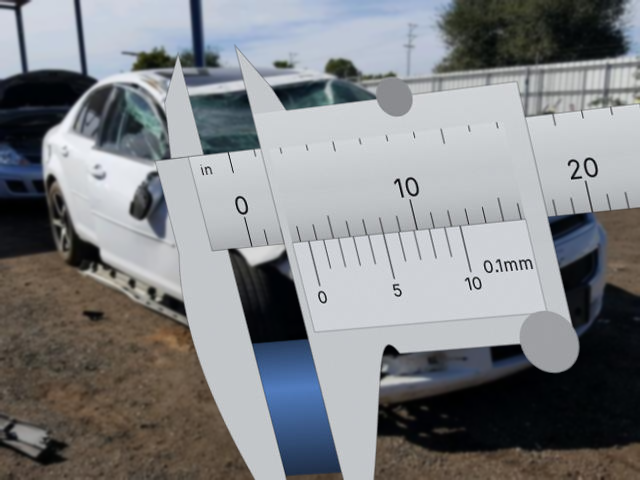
3.5 mm
